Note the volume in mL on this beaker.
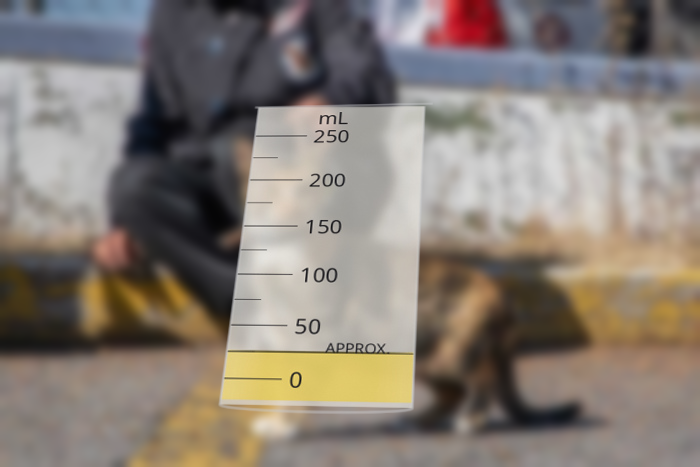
25 mL
